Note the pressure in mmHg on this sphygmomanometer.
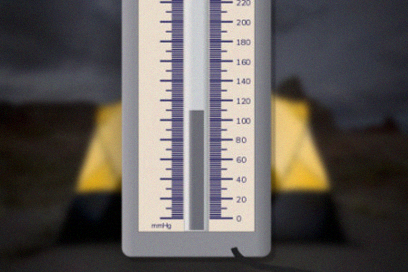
110 mmHg
